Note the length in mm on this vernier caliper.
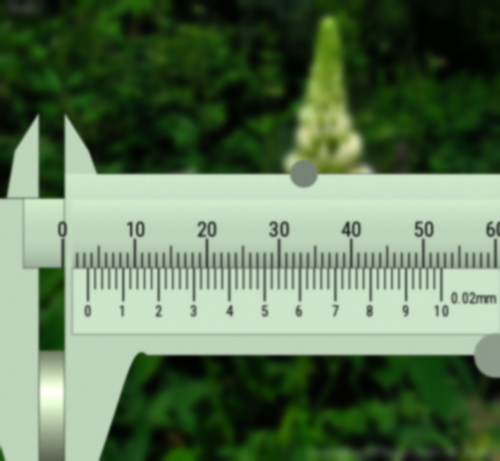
3.5 mm
